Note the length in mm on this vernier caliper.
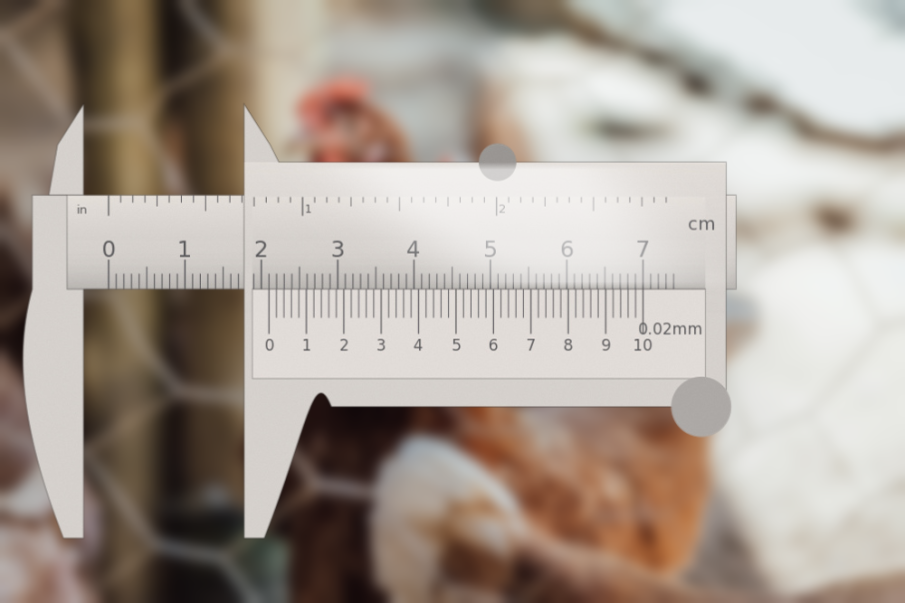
21.0 mm
